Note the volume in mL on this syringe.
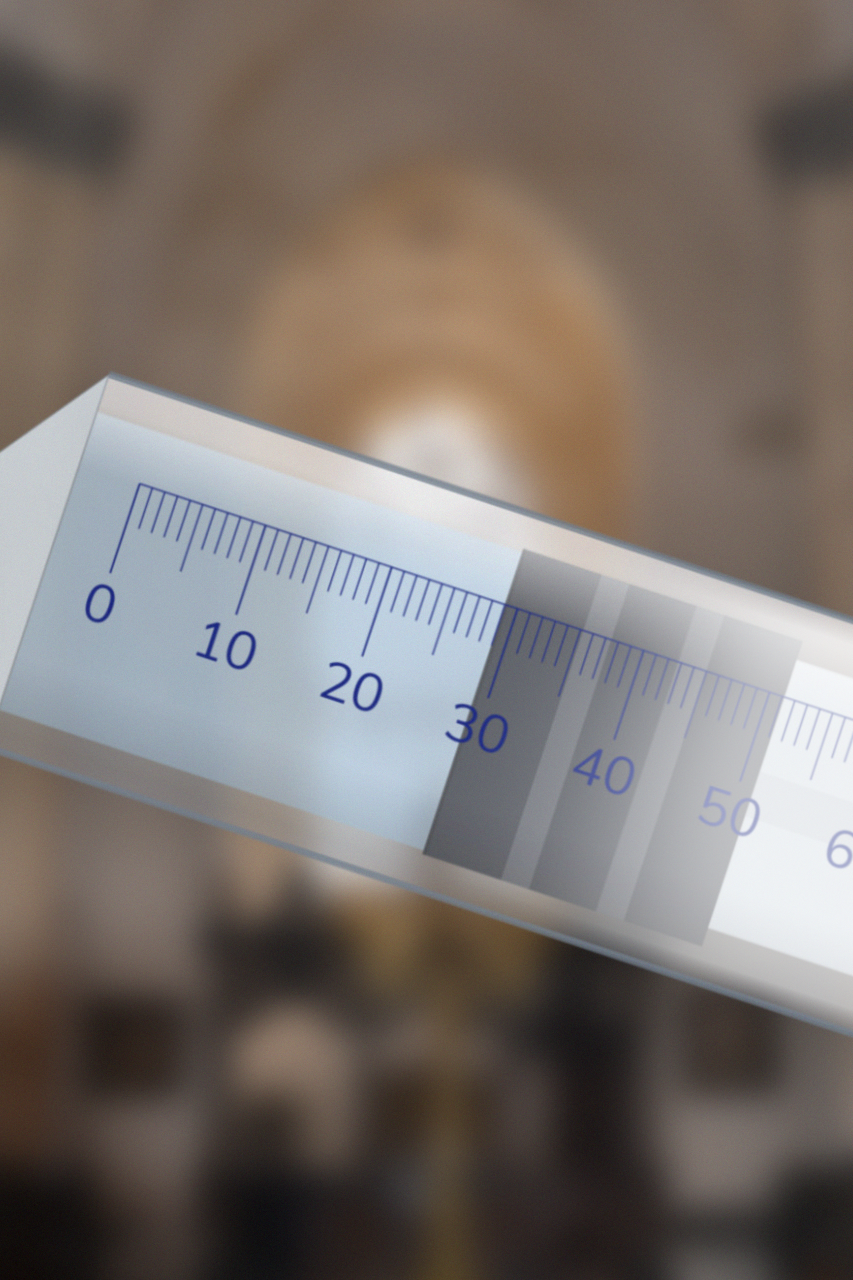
29 mL
